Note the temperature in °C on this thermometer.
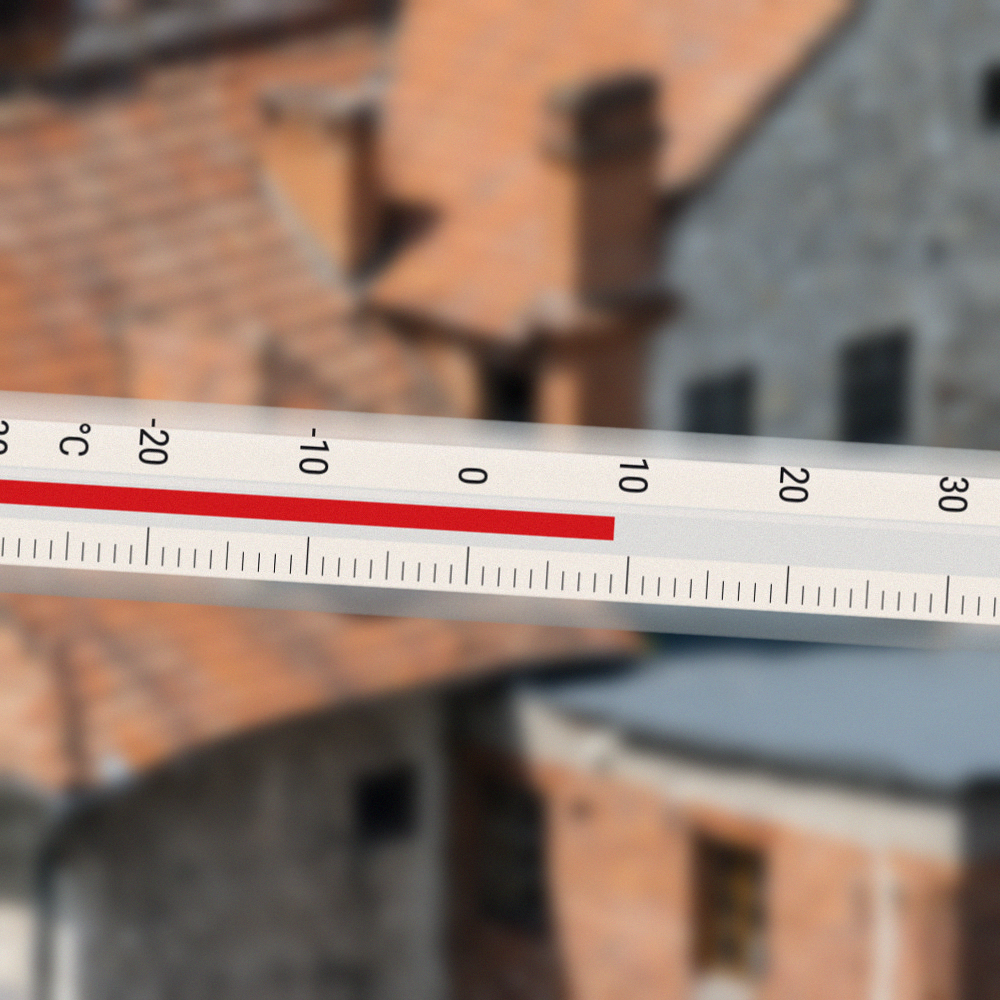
9 °C
